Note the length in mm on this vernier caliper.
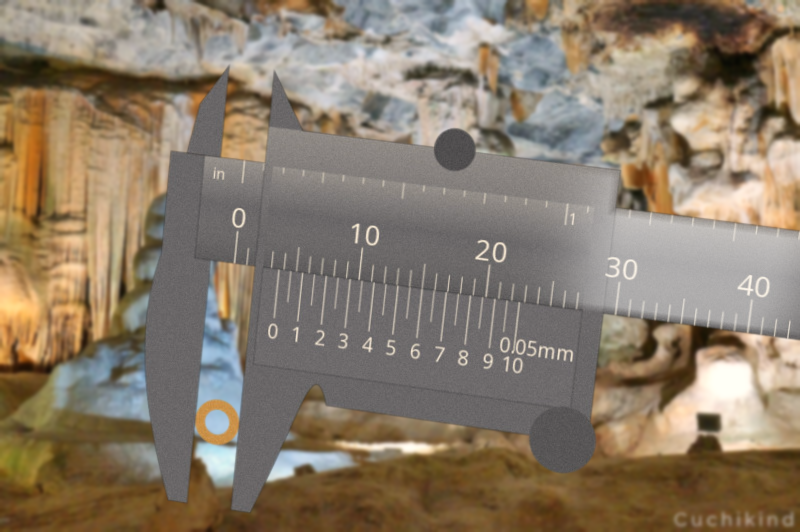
3.6 mm
